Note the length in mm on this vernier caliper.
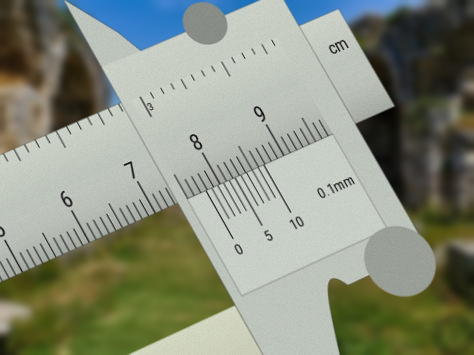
77.8 mm
